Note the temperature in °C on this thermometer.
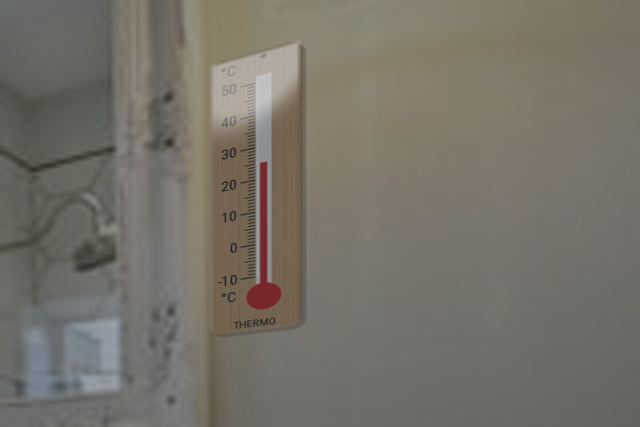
25 °C
